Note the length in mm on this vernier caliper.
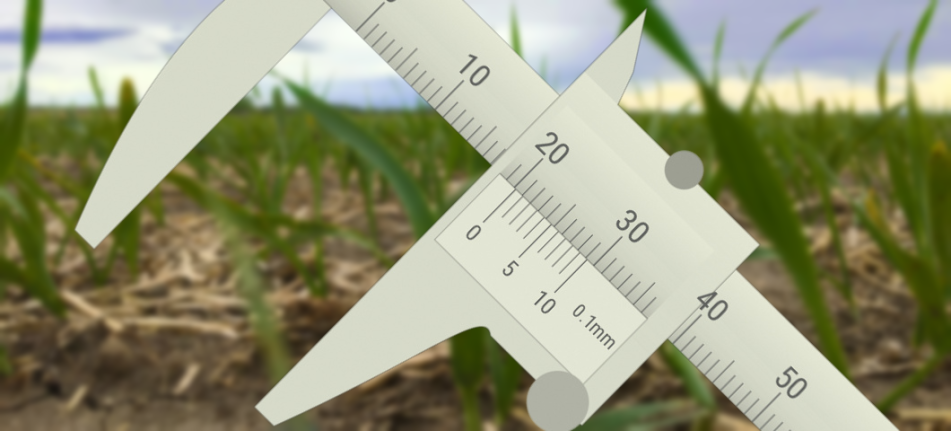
20.2 mm
